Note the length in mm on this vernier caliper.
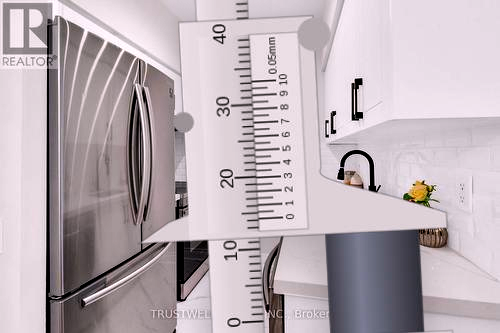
14.2 mm
